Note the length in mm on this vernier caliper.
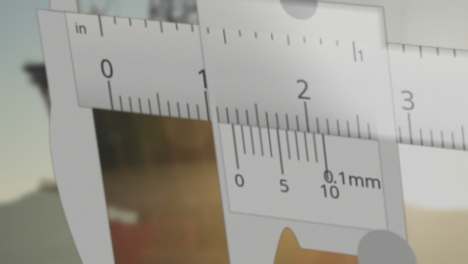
12.4 mm
